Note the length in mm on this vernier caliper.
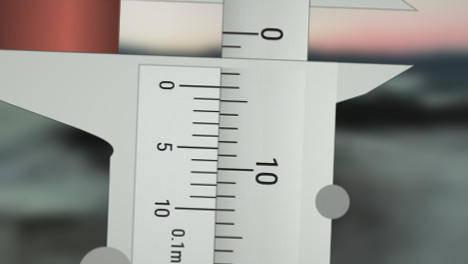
4.0 mm
